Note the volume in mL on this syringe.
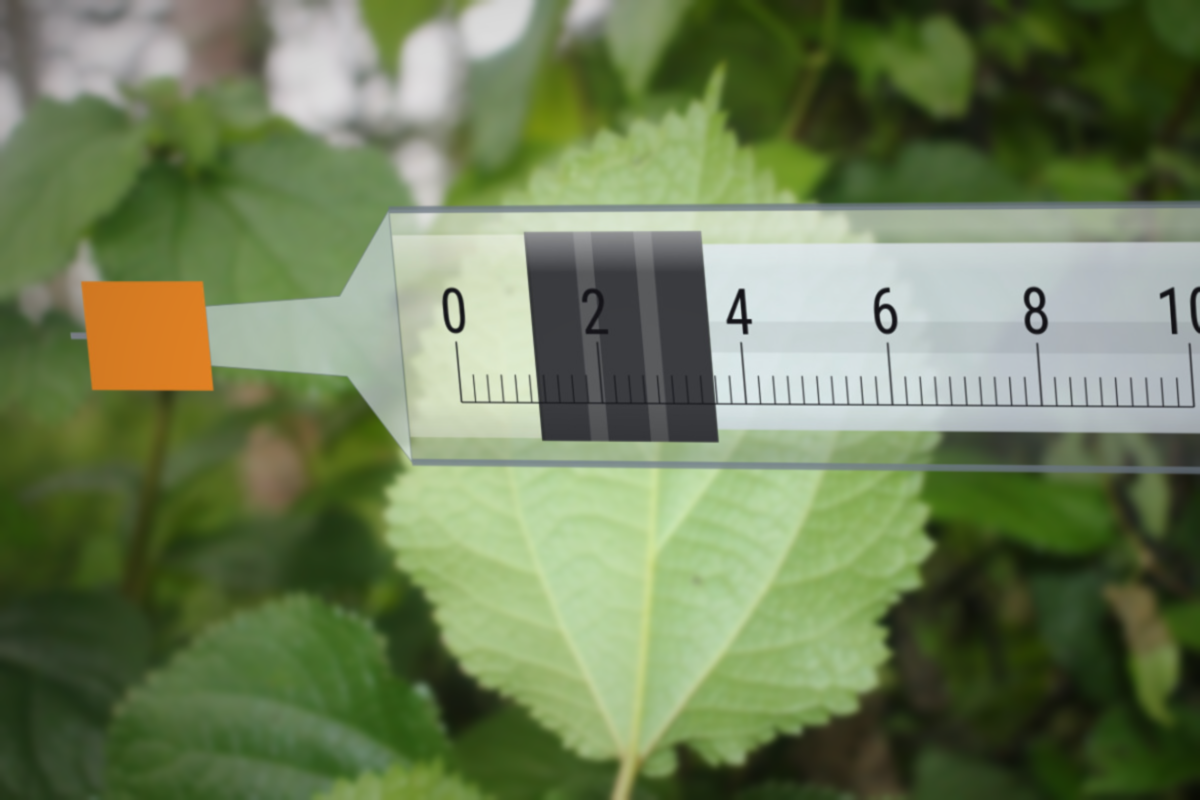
1.1 mL
